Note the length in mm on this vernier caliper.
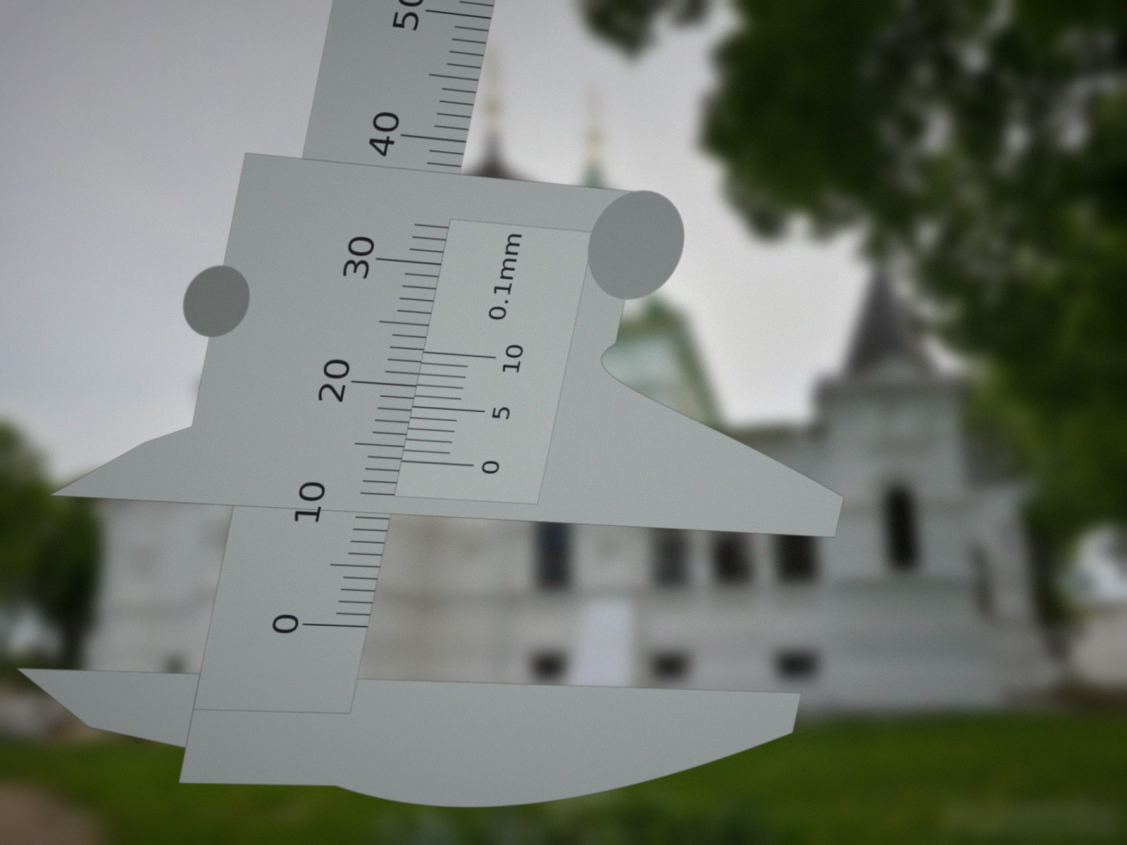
13.8 mm
